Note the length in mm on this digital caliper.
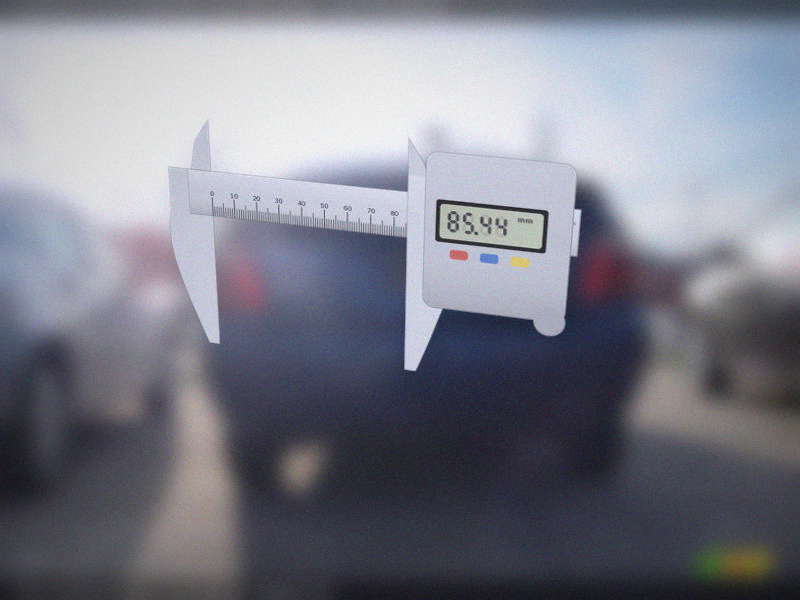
85.44 mm
